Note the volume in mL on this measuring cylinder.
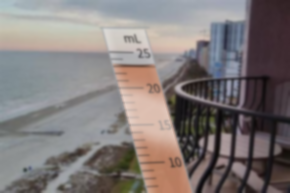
23 mL
